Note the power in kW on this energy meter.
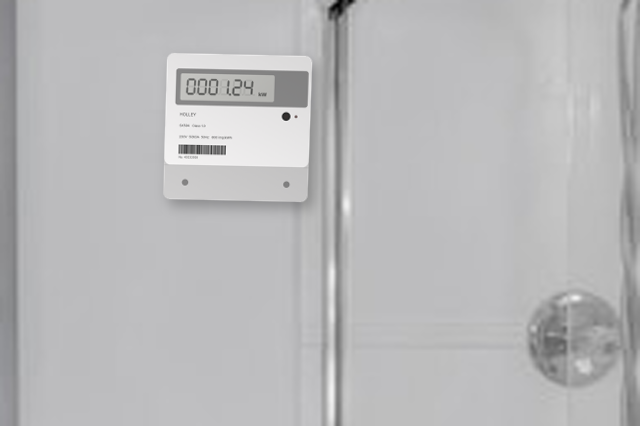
1.24 kW
